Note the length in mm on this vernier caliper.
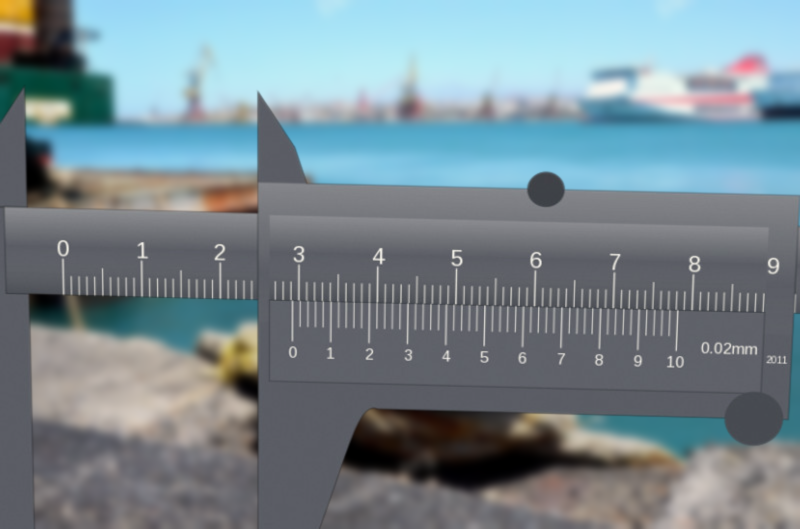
29.2 mm
